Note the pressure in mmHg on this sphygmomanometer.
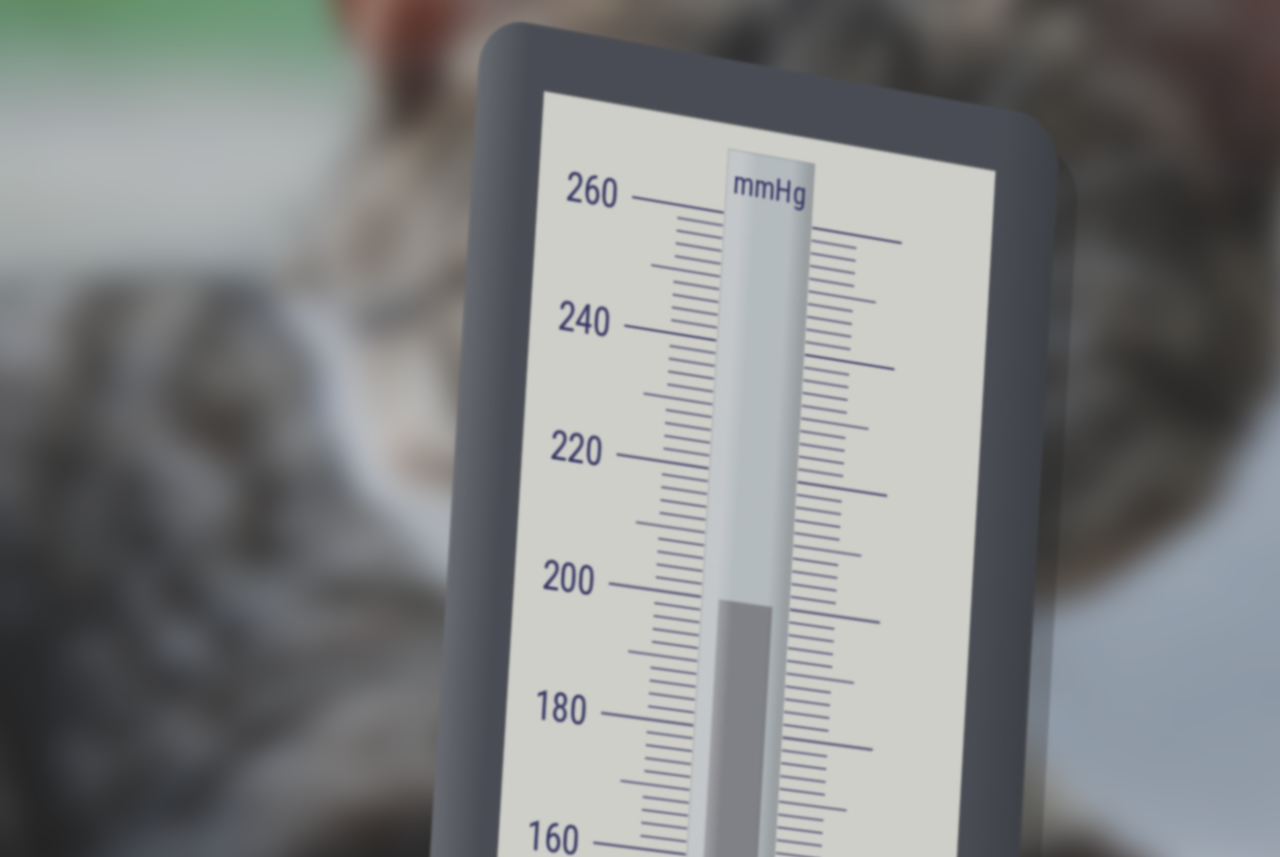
200 mmHg
